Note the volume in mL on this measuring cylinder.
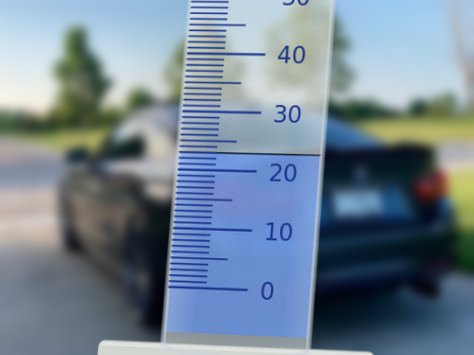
23 mL
